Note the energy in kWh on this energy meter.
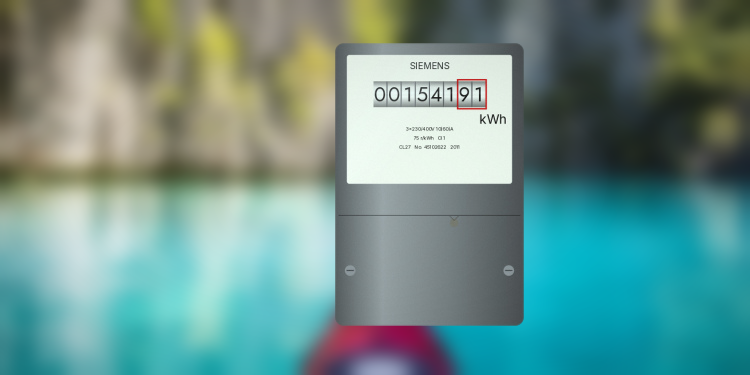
1541.91 kWh
